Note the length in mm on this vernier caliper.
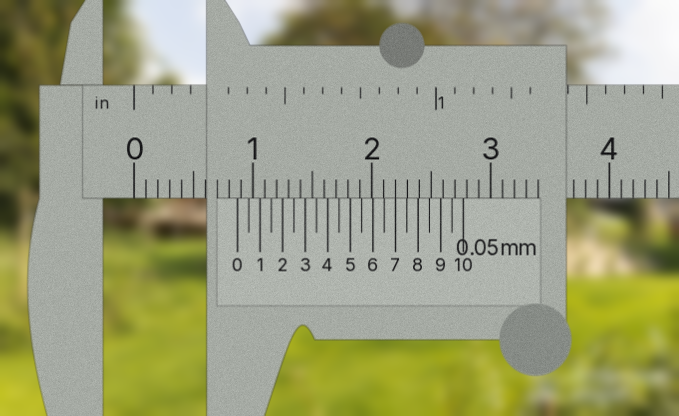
8.7 mm
